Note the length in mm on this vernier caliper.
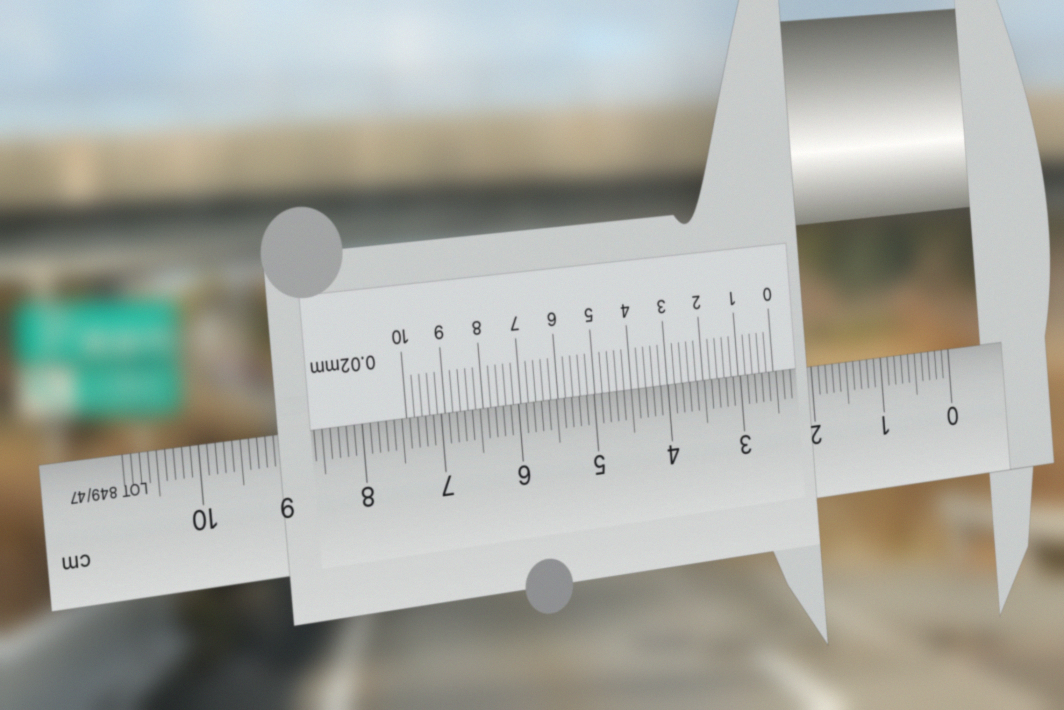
25.4 mm
